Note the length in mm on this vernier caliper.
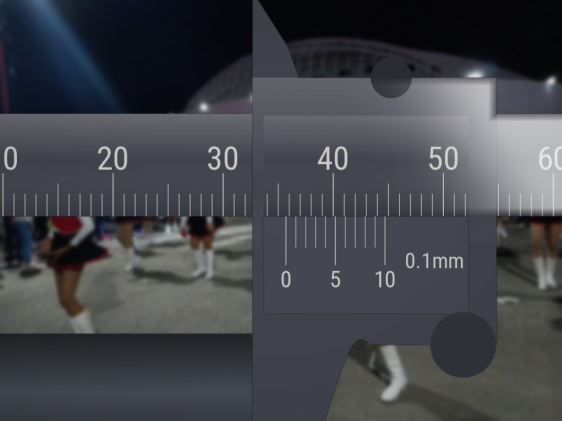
35.7 mm
